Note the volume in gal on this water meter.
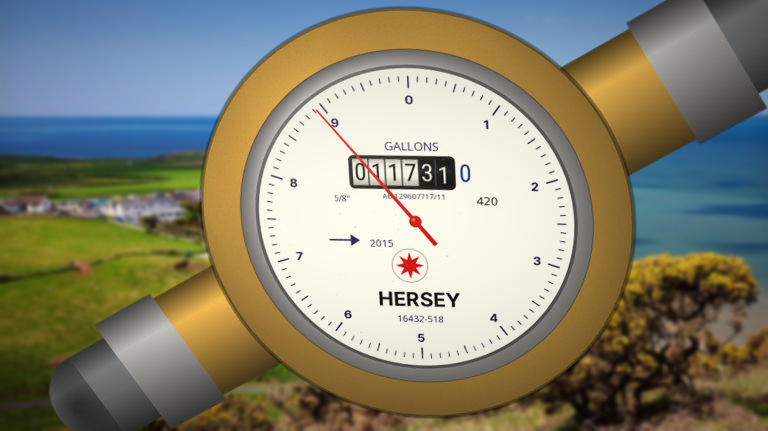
117308.9 gal
